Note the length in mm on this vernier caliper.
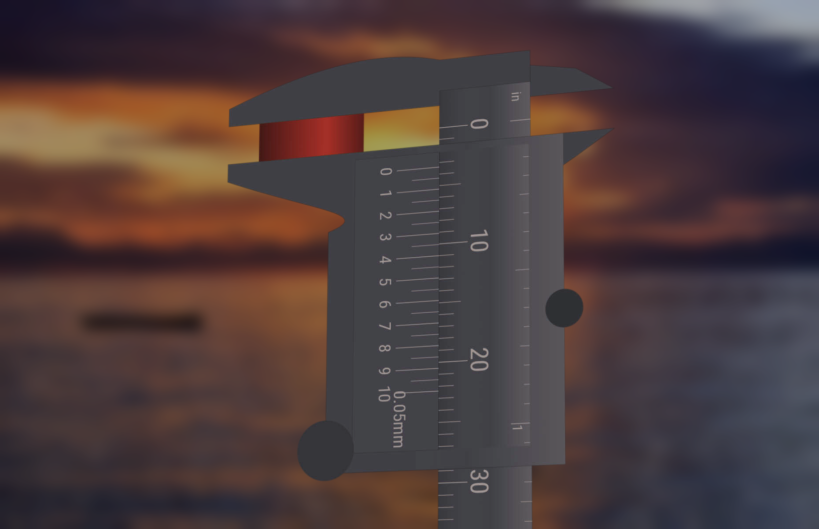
3.4 mm
